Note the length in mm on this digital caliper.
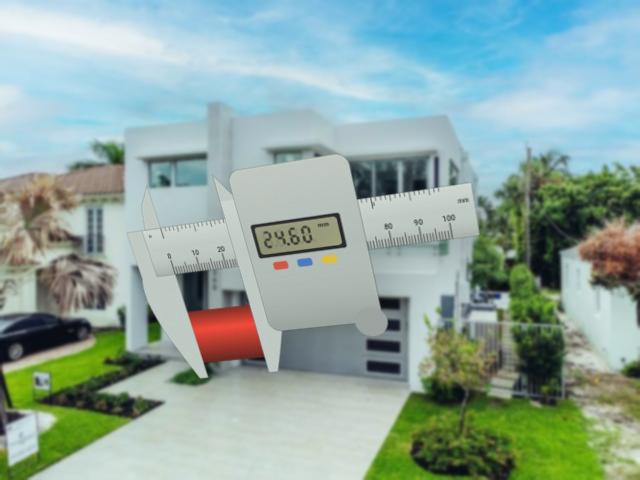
24.60 mm
